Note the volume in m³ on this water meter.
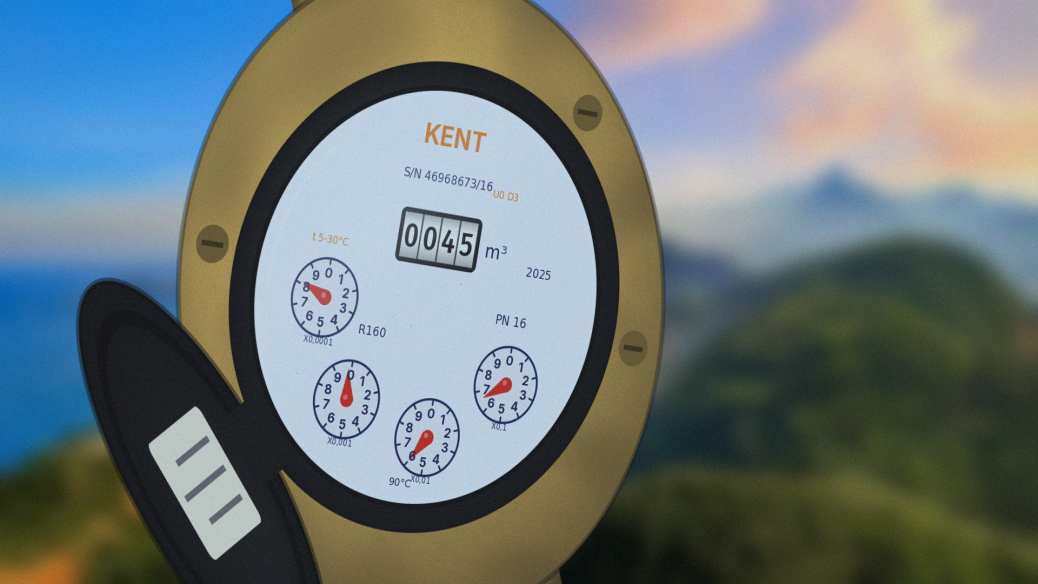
45.6598 m³
